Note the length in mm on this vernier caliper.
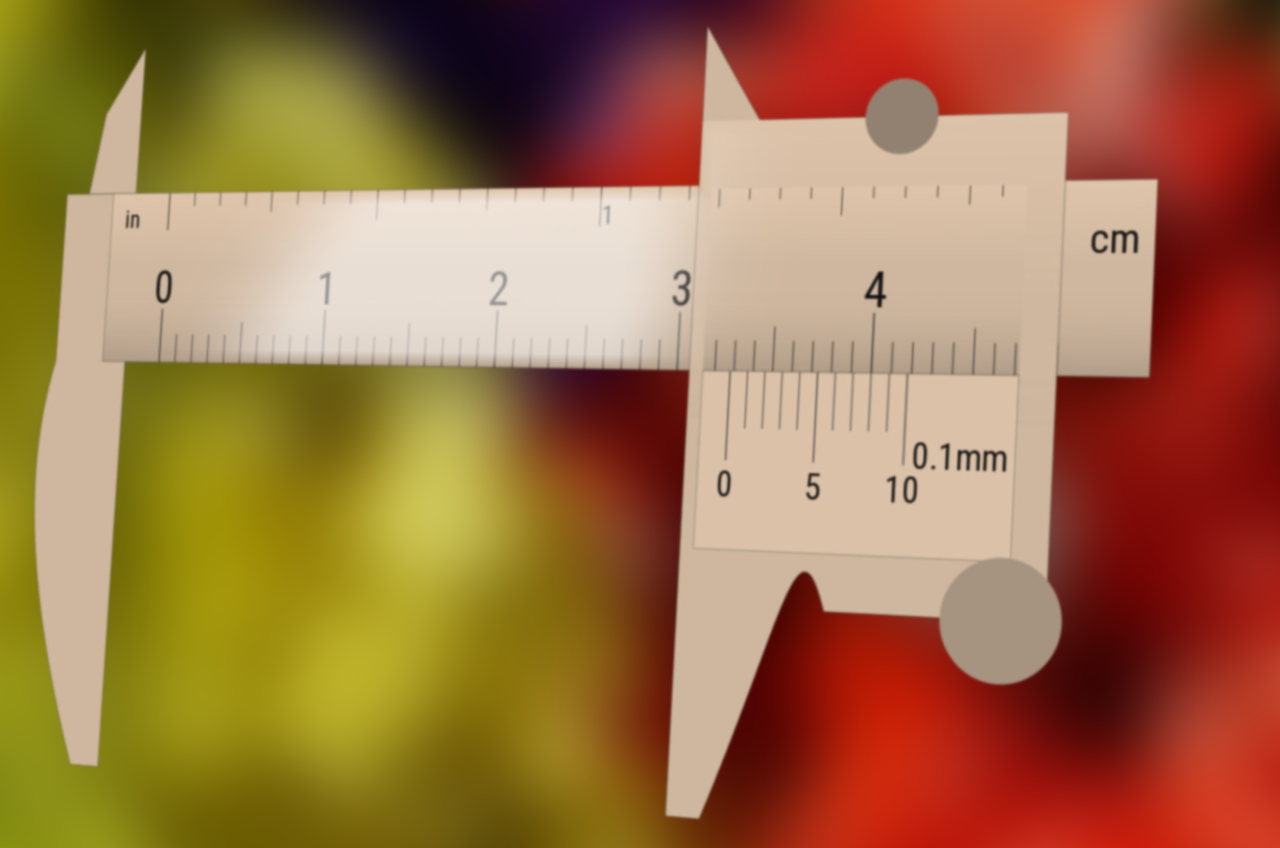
32.8 mm
